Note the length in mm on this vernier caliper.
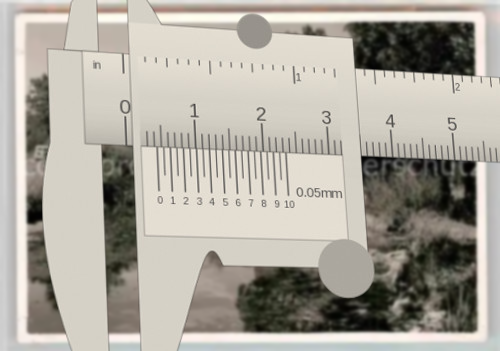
4.4 mm
